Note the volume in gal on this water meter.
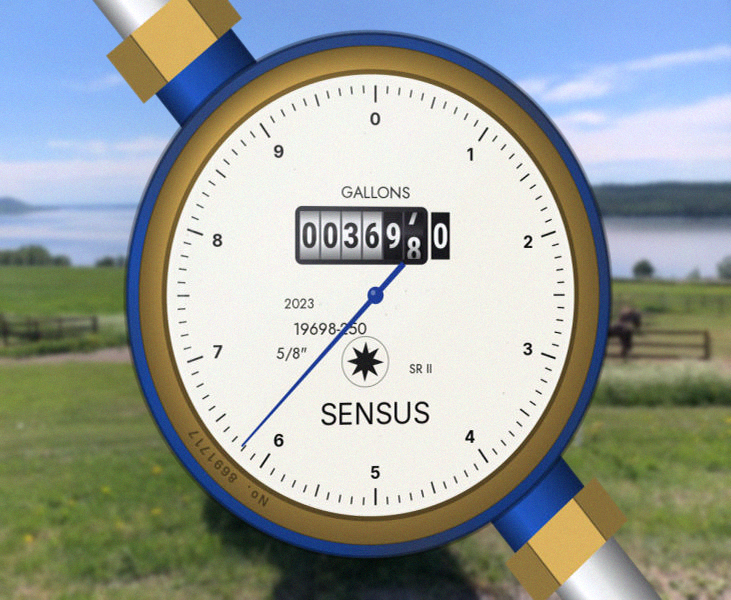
36976.2 gal
